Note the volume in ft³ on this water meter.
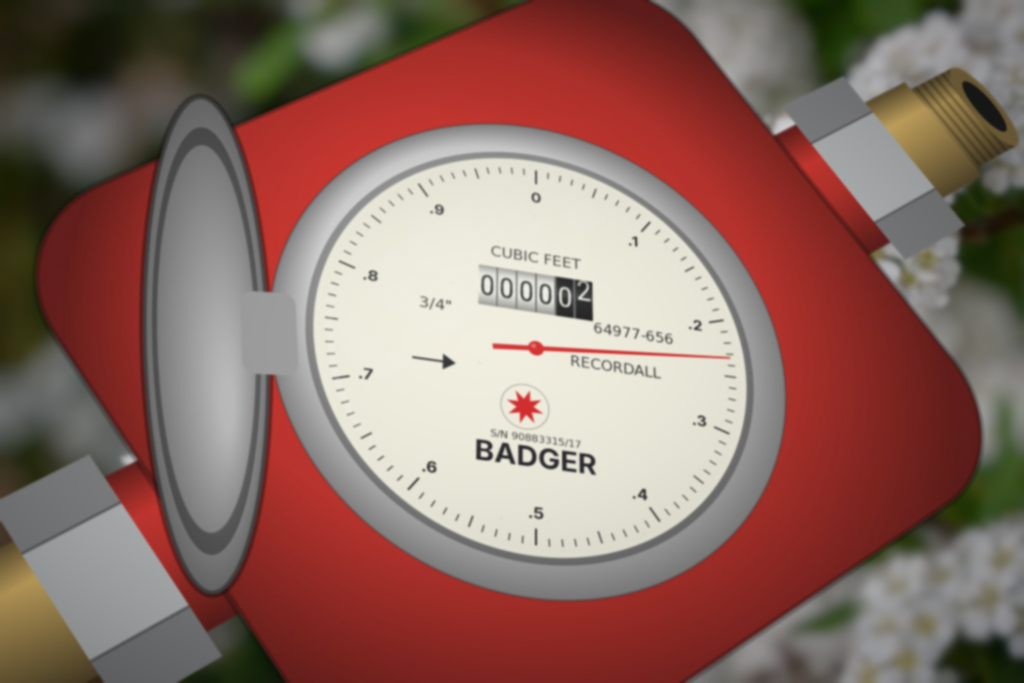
2.23 ft³
